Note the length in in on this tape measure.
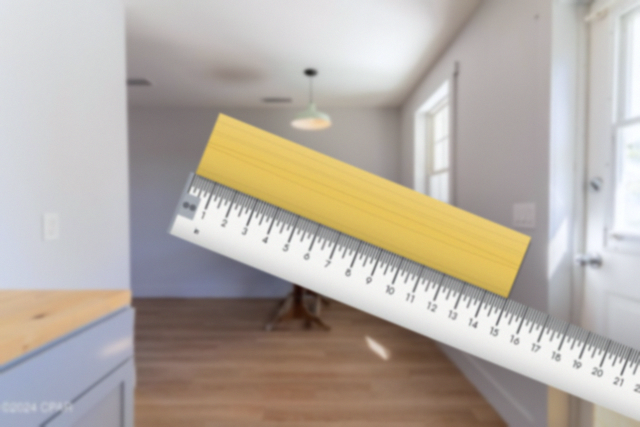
15 in
